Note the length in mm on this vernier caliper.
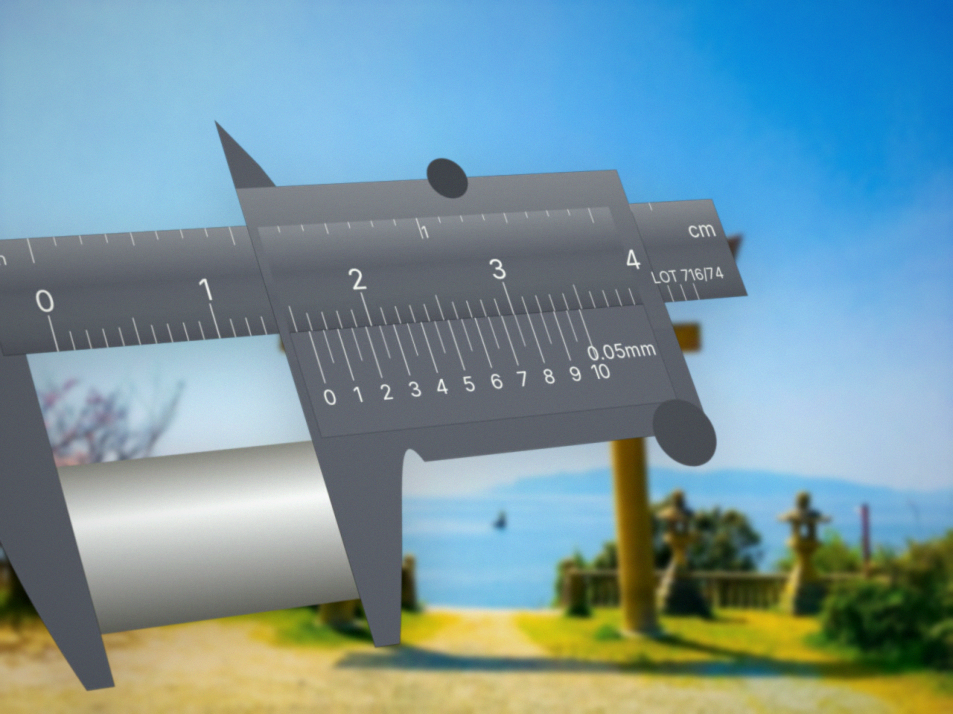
15.8 mm
